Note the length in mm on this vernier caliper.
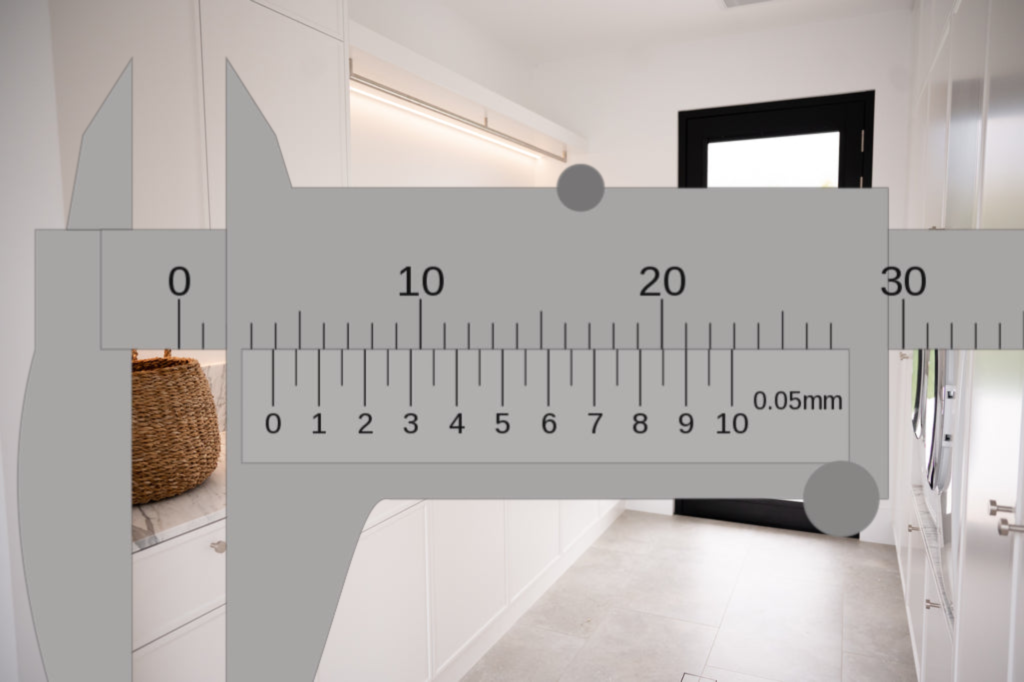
3.9 mm
